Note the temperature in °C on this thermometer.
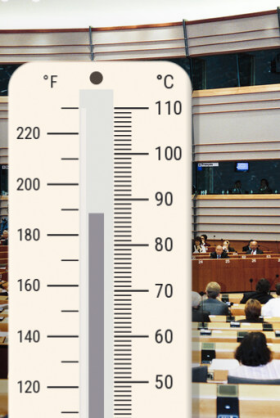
87 °C
